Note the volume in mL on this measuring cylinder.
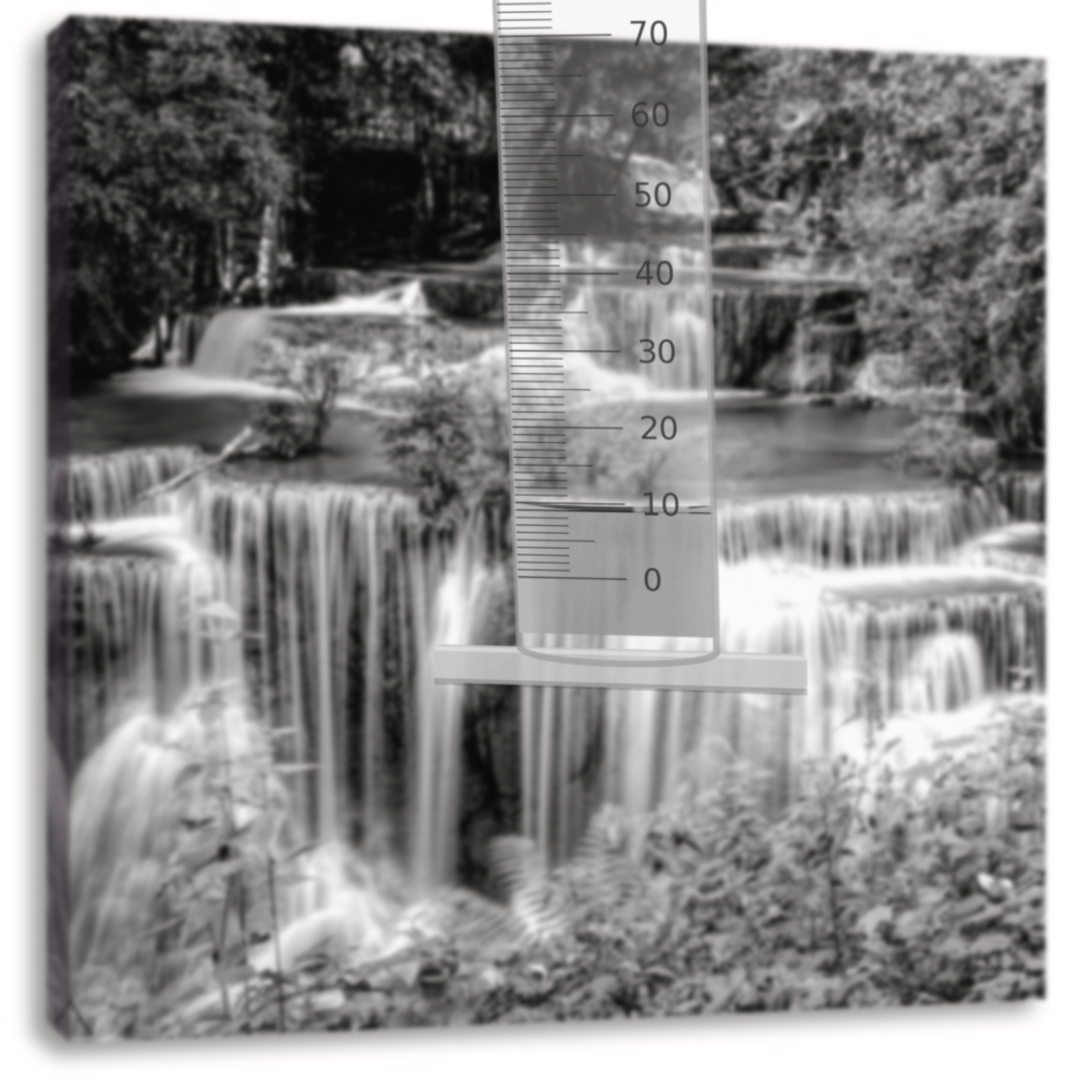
9 mL
